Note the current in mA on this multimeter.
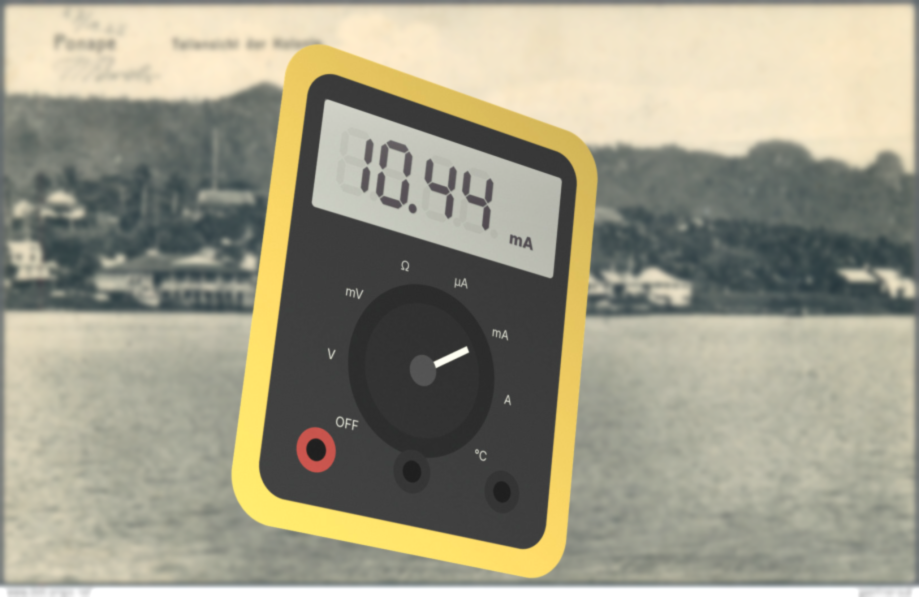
10.44 mA
